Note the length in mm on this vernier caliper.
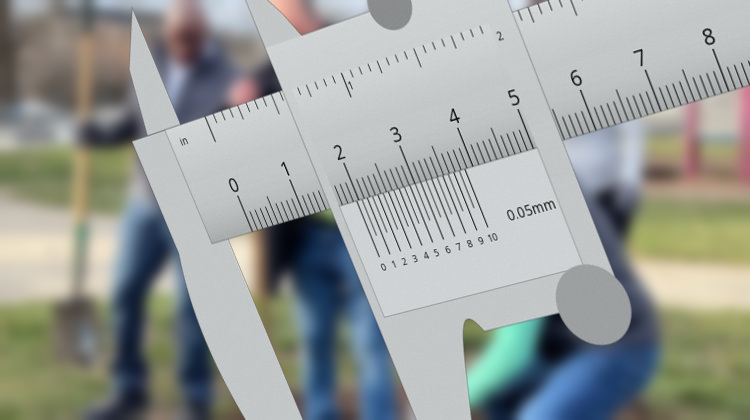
19.6 mm
